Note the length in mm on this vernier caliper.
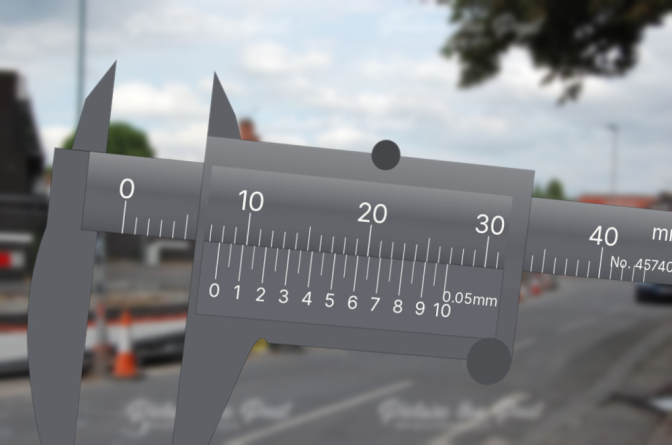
7.8 mm
